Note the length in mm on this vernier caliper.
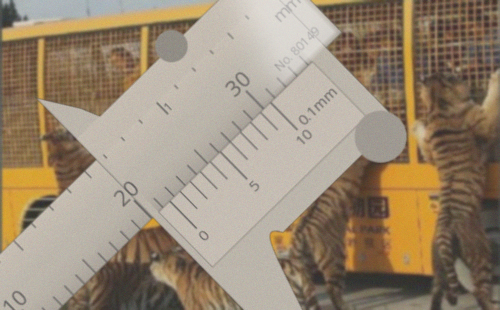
21.6 mm
